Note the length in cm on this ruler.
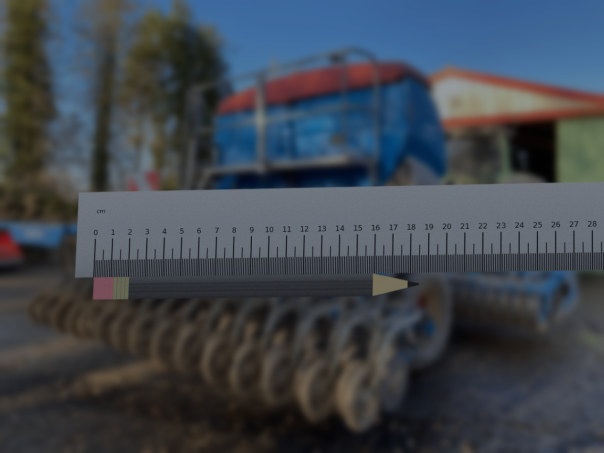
18.5 cm
